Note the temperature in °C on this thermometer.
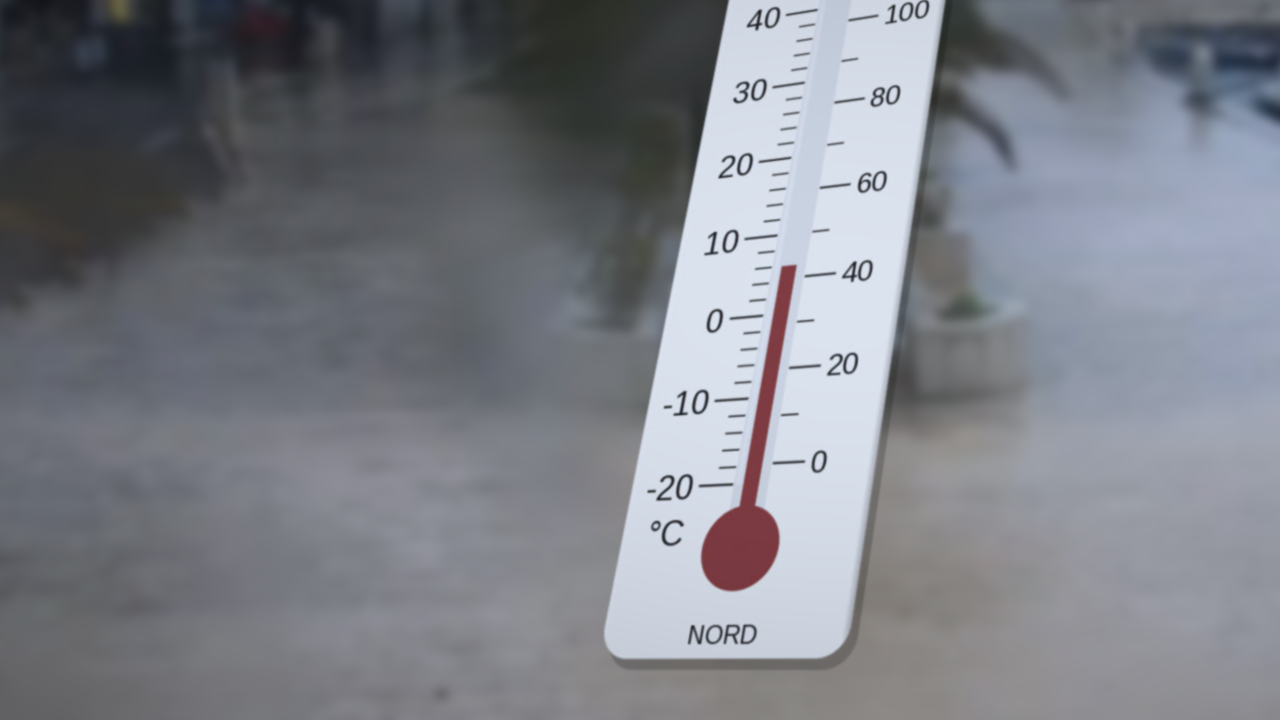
6 °C
